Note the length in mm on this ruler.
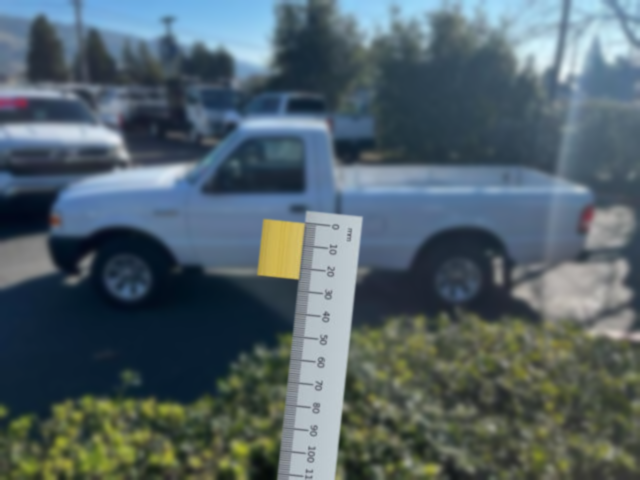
25 mm
